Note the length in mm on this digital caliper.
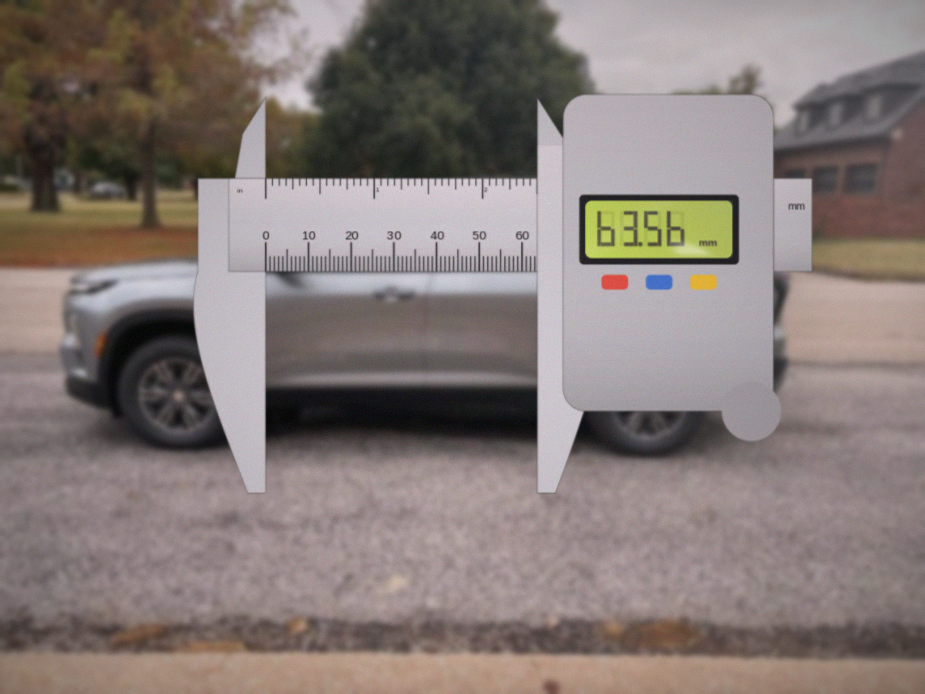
63.56 mm
